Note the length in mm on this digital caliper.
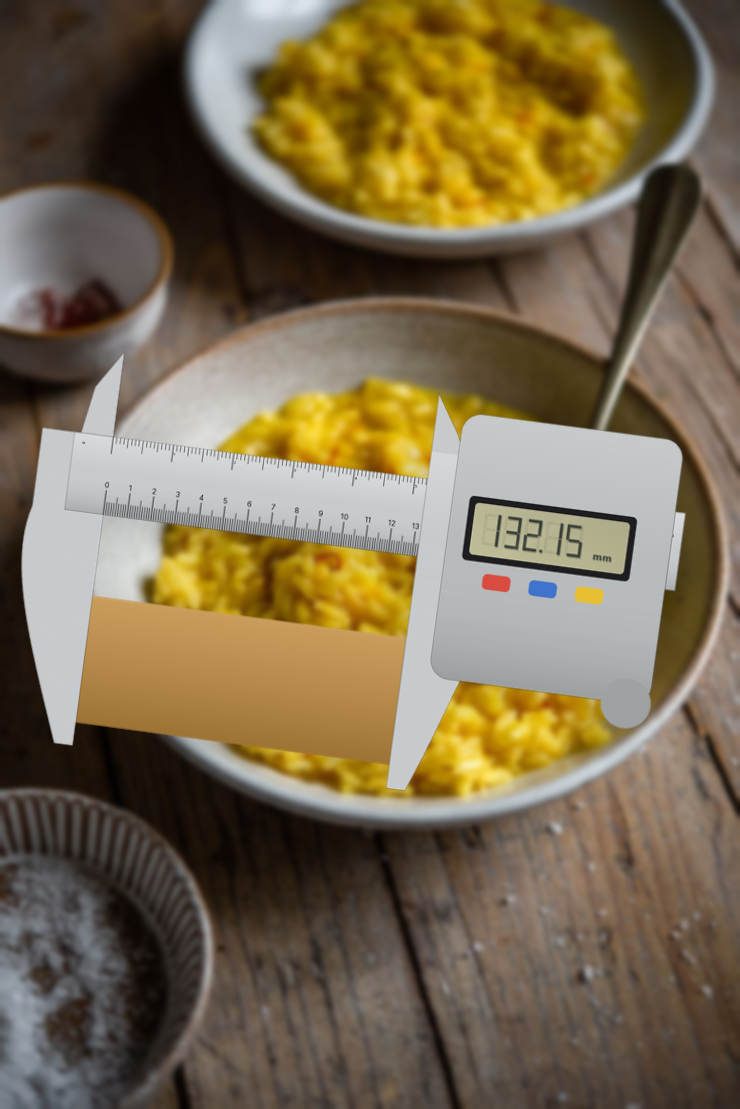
132.15 mm
